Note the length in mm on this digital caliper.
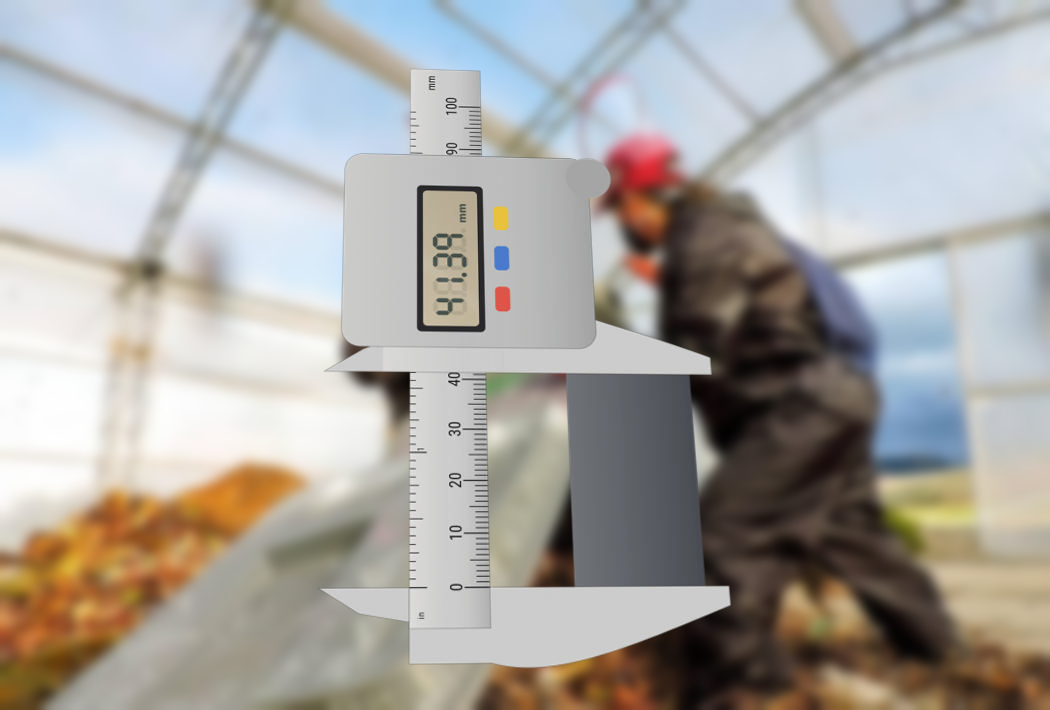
41.39 mm
